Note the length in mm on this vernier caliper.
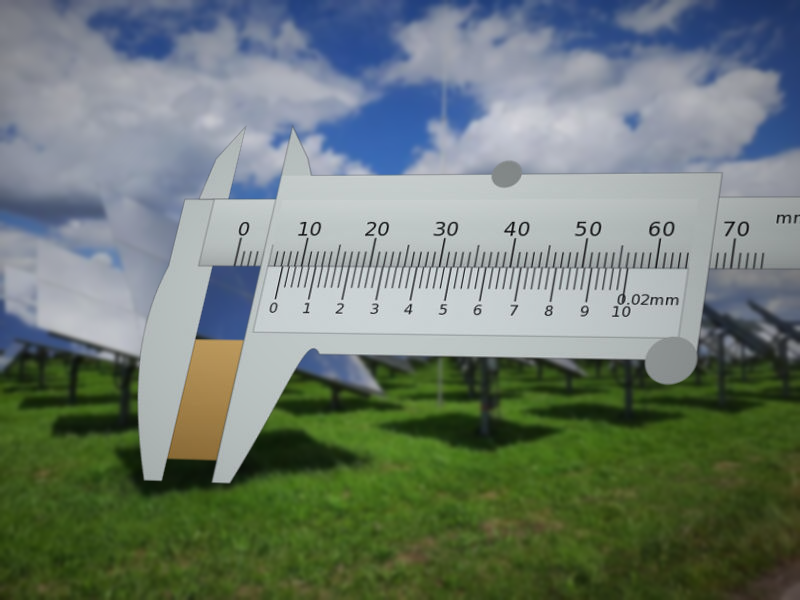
7.2 mm
